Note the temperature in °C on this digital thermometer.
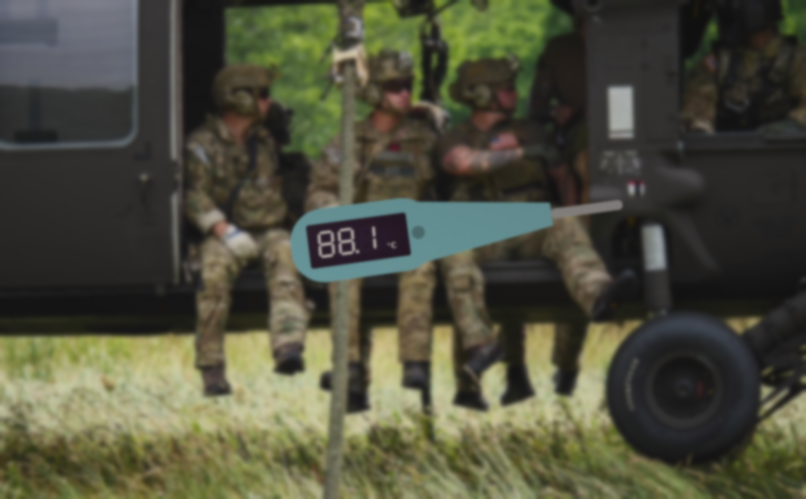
88.1 °C
